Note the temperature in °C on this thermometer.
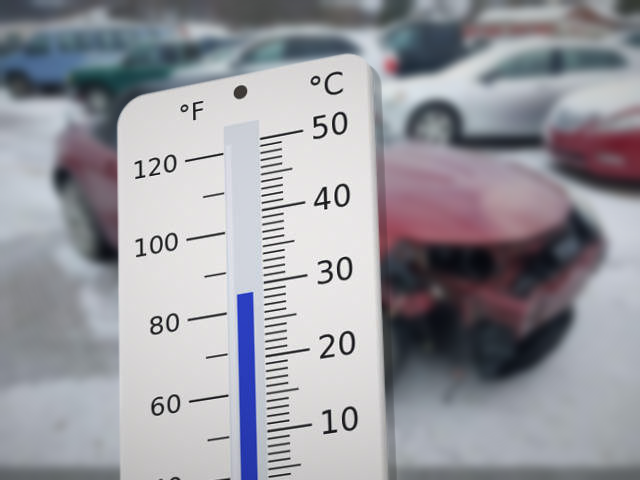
29 °C
